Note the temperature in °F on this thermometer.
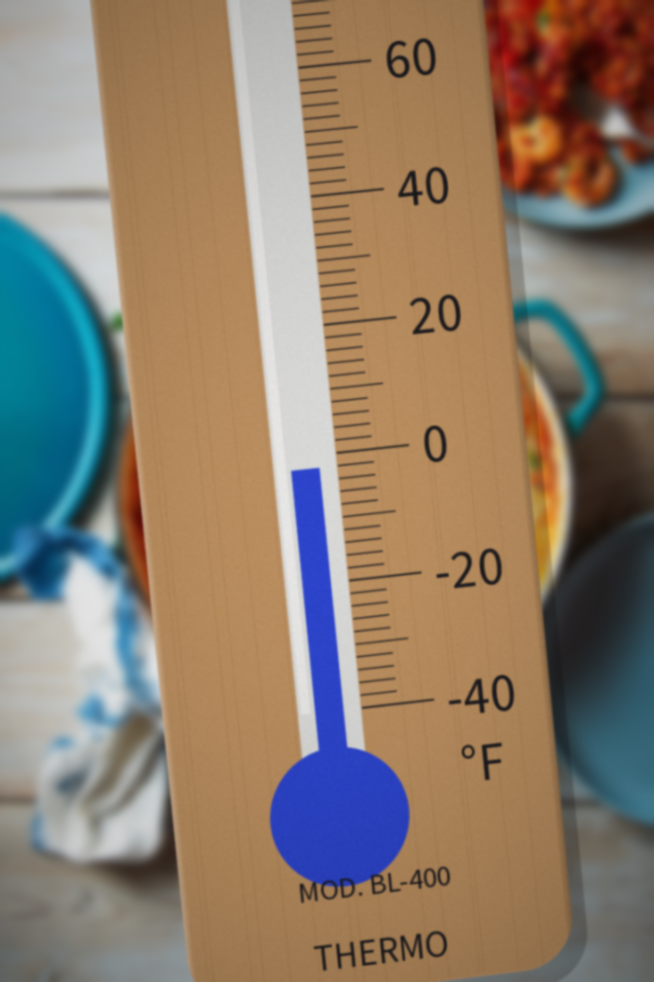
-2 °F
